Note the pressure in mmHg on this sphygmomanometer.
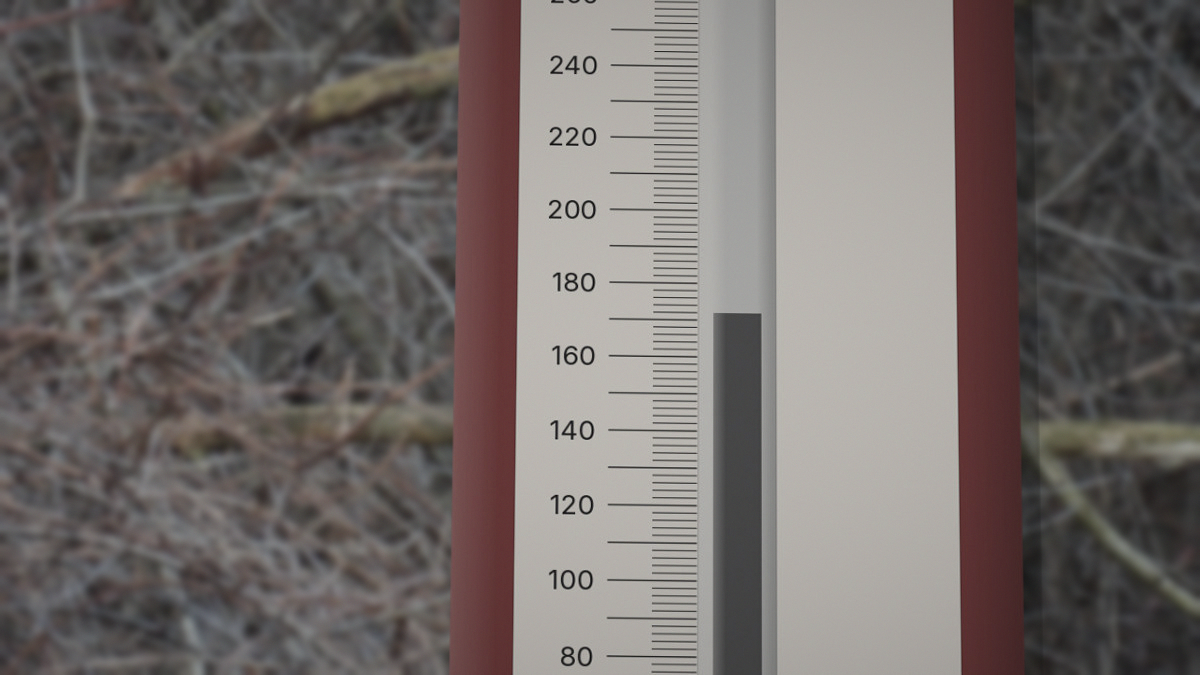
172 mmHg
